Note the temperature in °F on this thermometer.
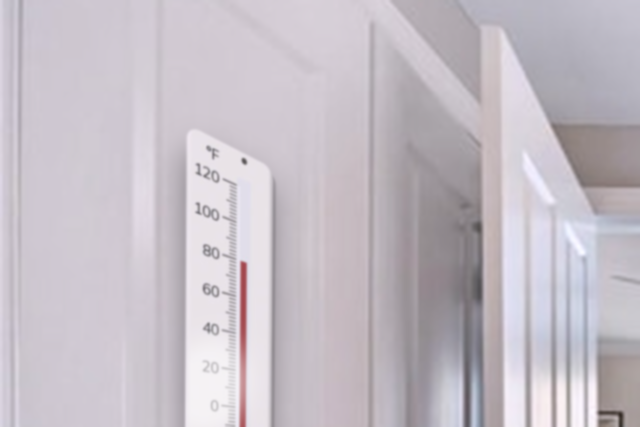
80 °F
